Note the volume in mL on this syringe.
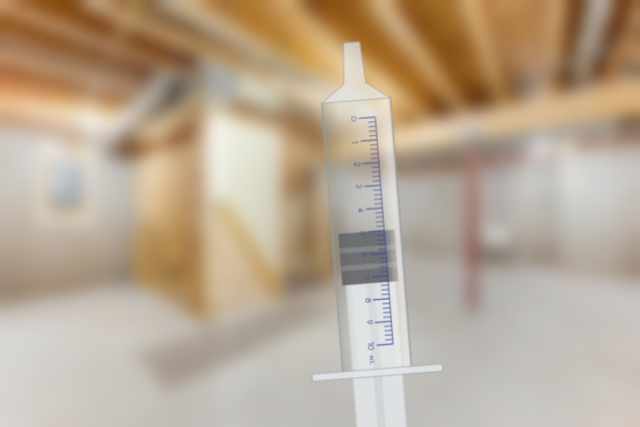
5 mL
